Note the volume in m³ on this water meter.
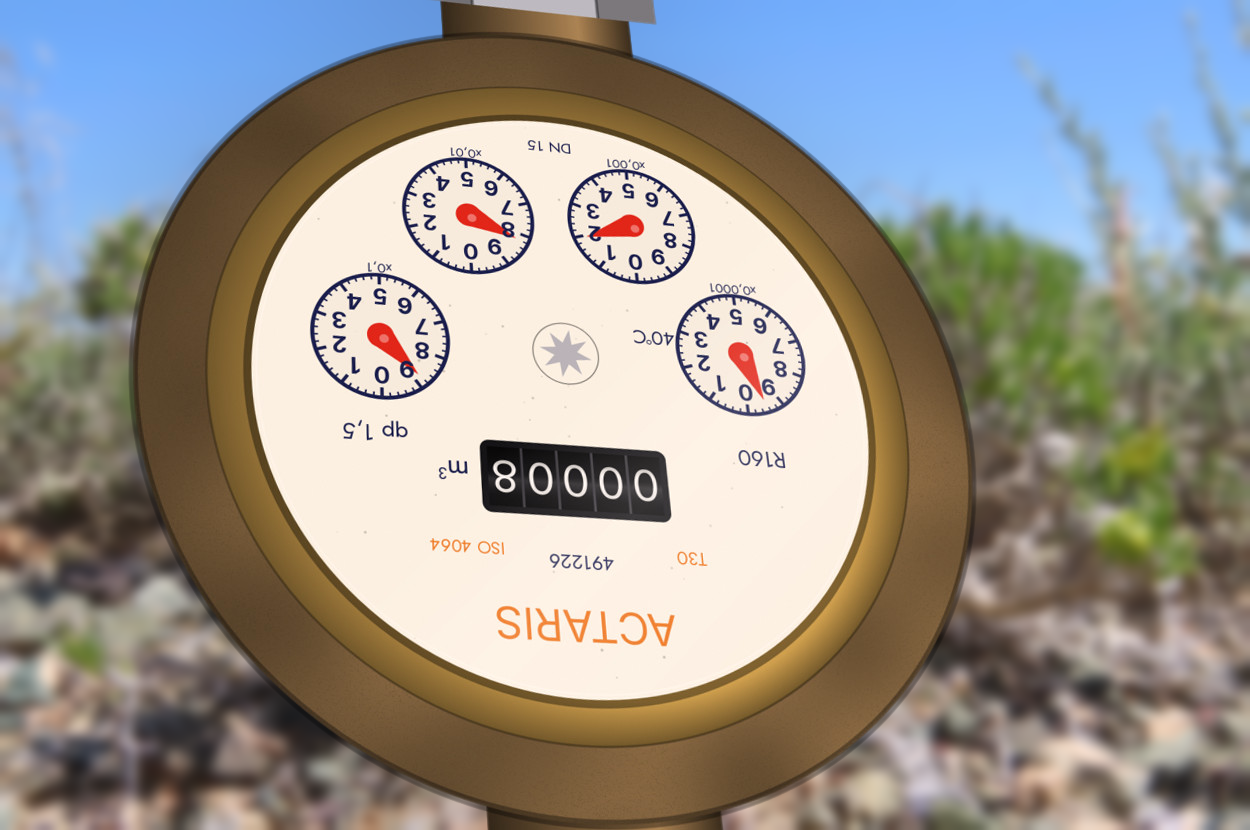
8.8819 m³
